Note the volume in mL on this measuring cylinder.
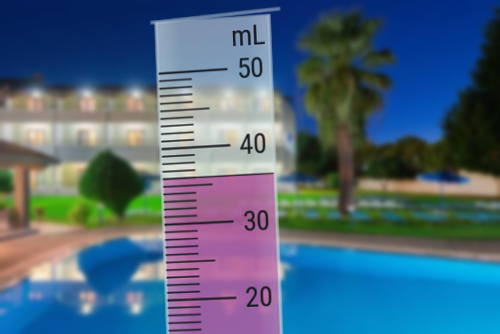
36 mL
